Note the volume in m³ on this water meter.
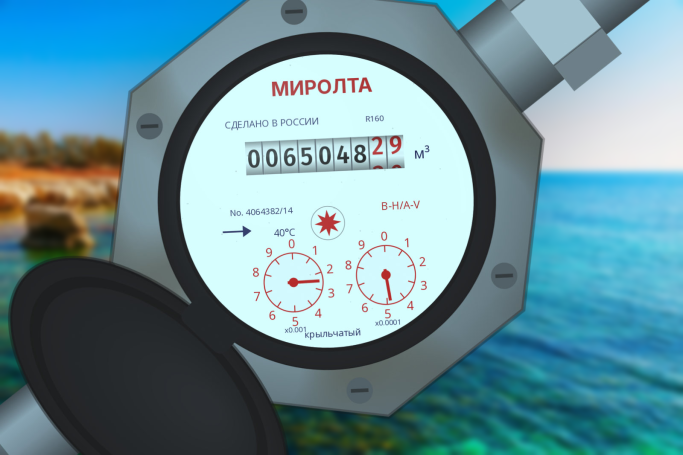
65048.2924 m³
